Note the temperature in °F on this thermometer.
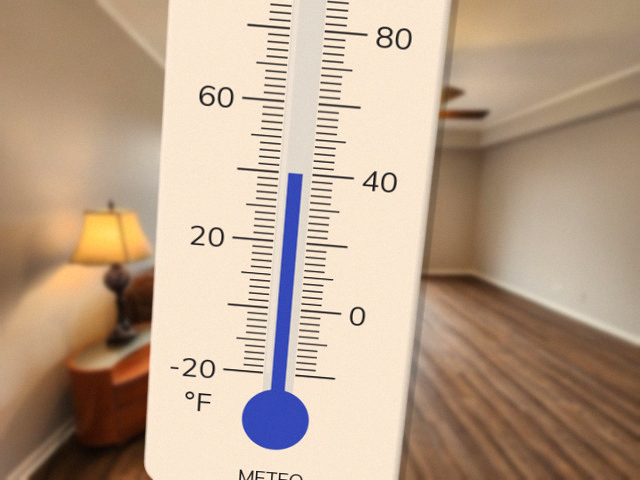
40 °F
